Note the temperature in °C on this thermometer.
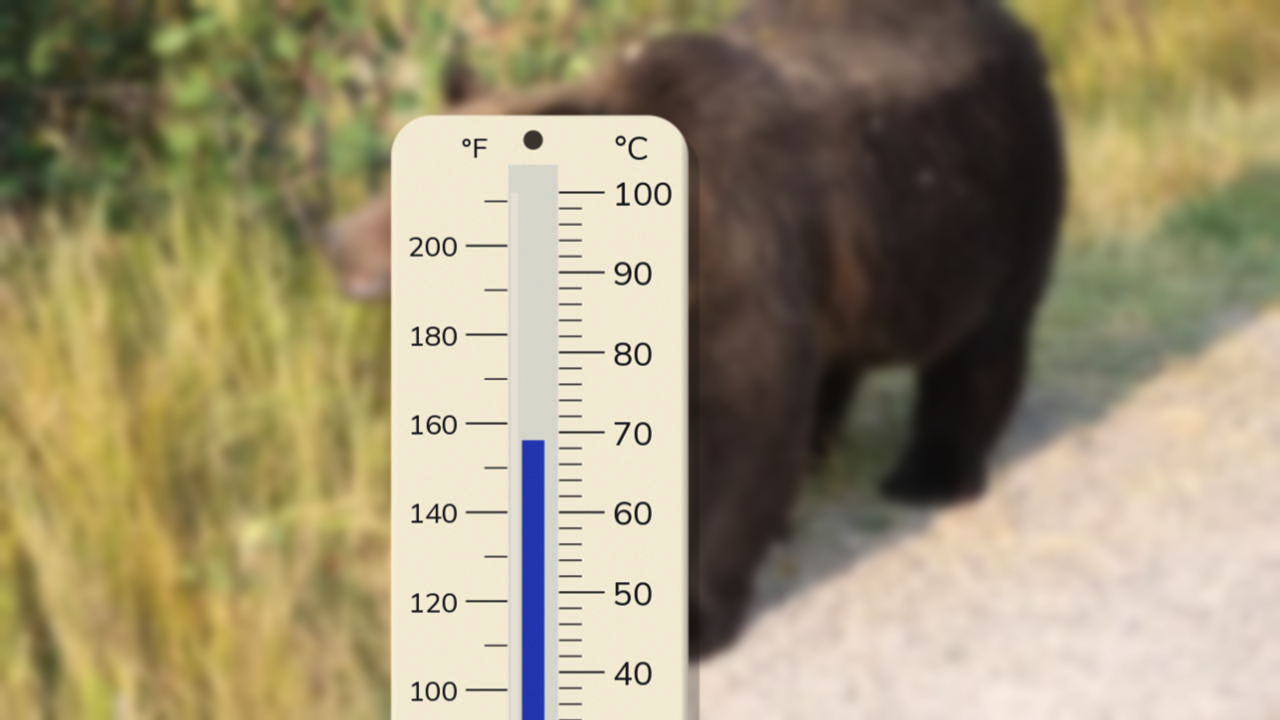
69 °C
